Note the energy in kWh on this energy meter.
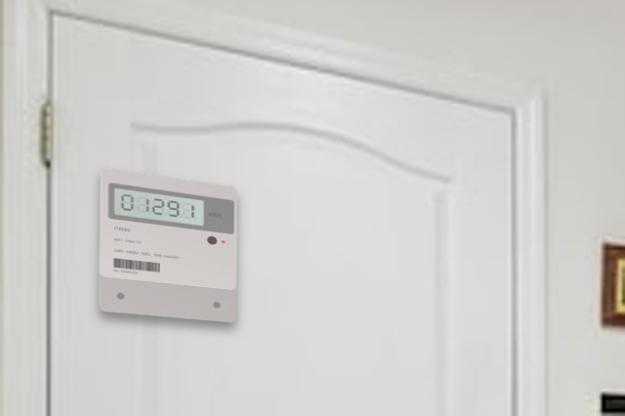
1291 kWh
